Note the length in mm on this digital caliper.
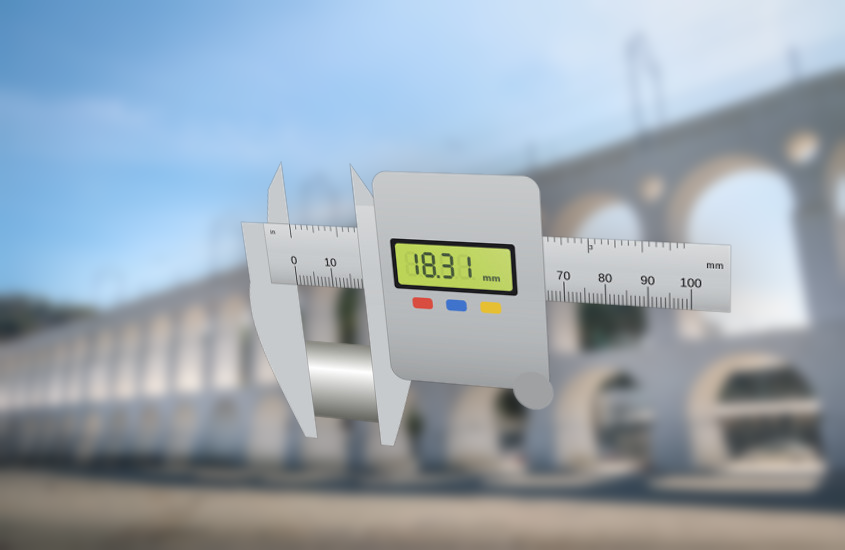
18.31 mm
